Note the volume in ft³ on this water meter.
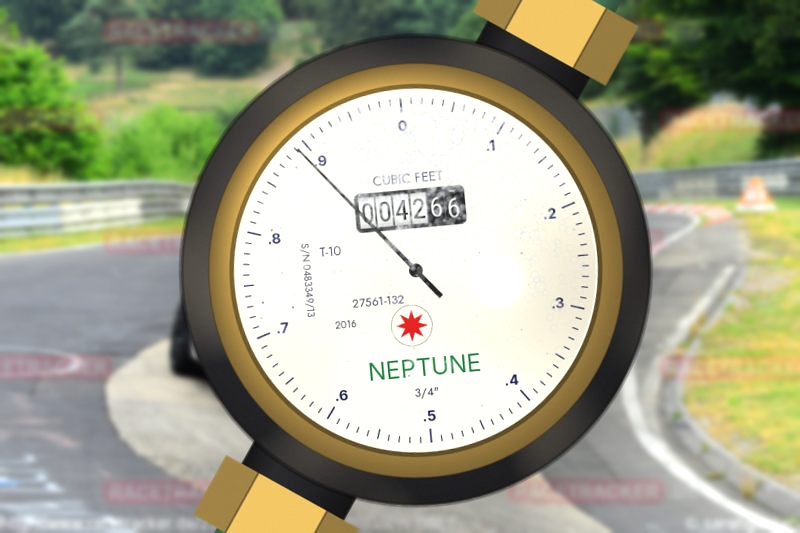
4265.89 ft³
